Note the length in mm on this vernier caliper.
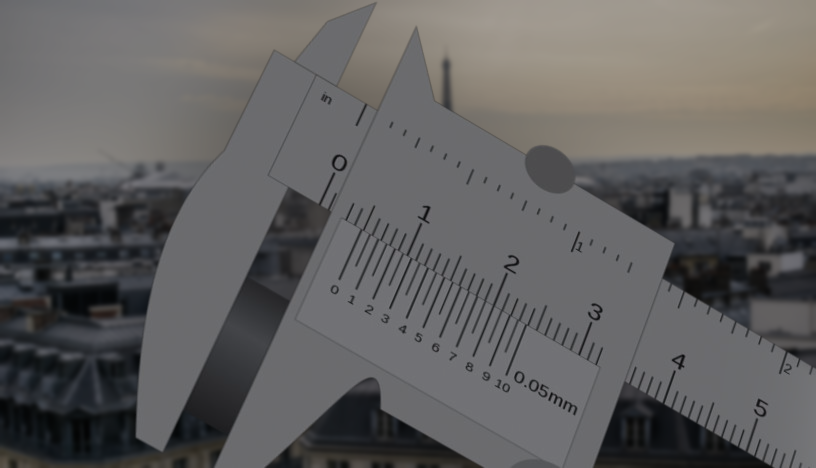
4.8 mm
